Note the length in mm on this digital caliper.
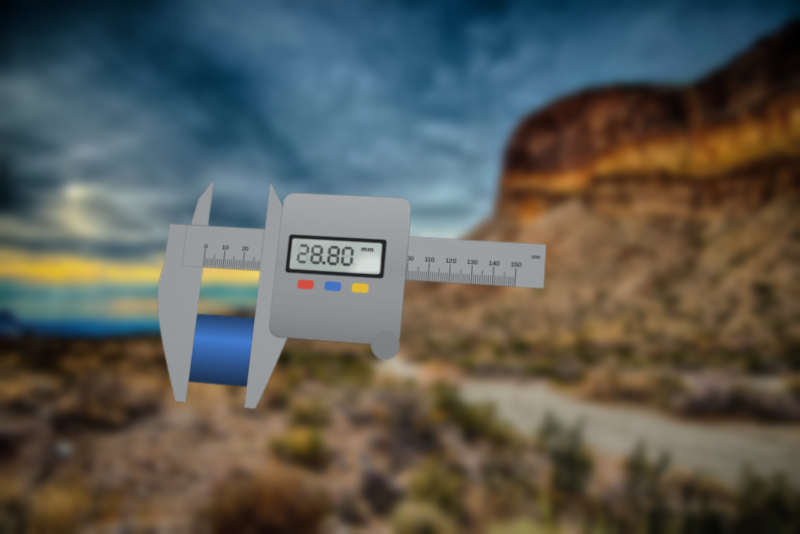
28.80 mm
